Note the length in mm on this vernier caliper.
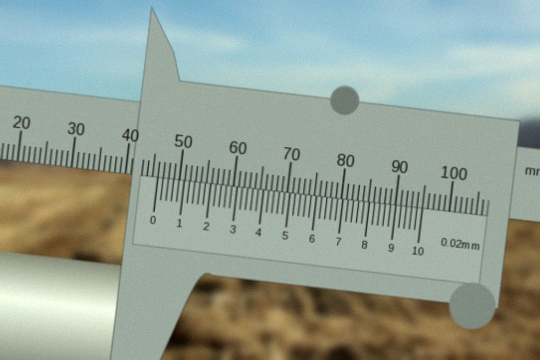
46.0 mm
